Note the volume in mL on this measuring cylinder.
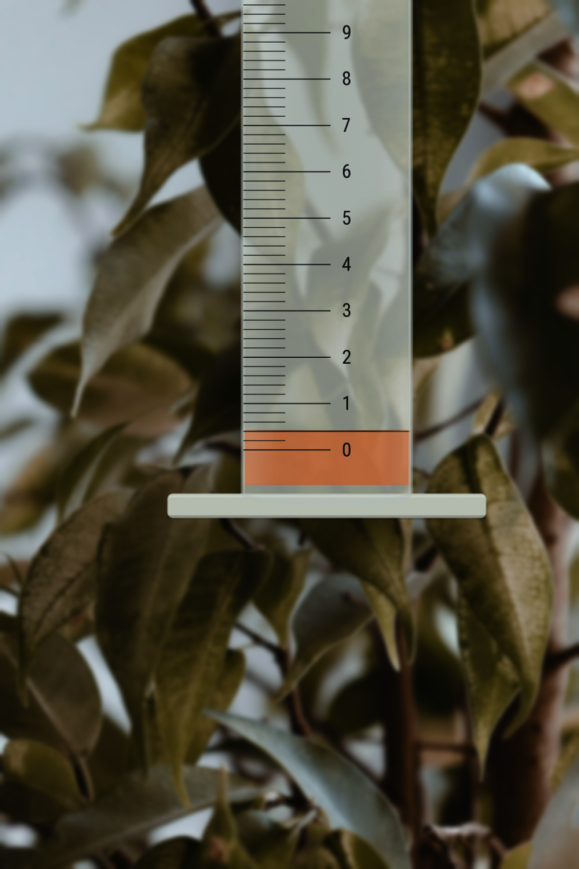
0.4 mL
